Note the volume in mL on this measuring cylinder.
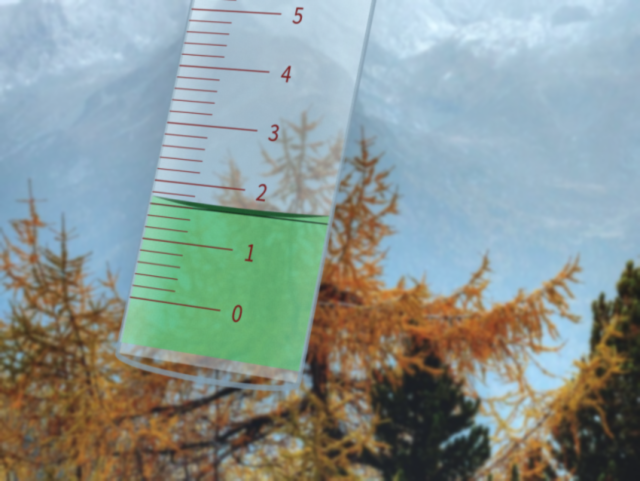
1.6 mL
